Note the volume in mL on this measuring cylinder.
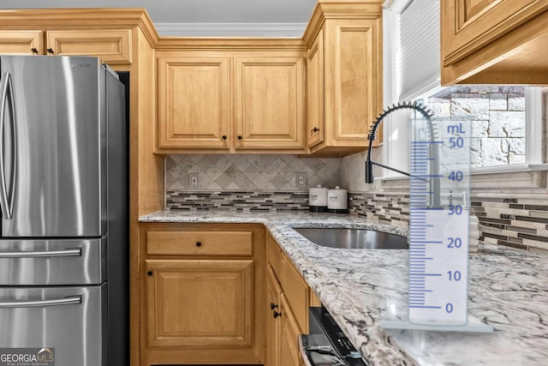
30 mL
